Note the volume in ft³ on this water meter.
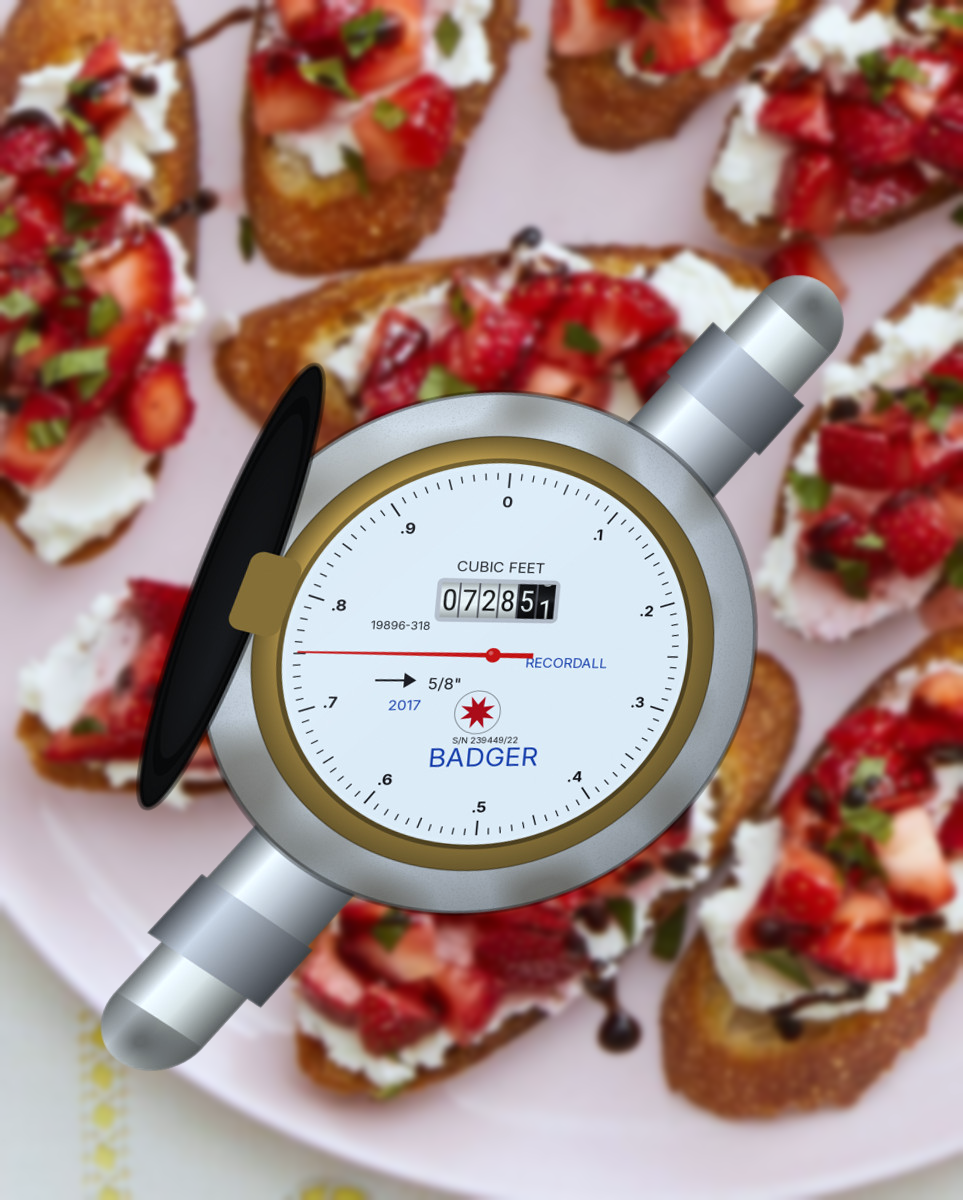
72850.75 ft³
